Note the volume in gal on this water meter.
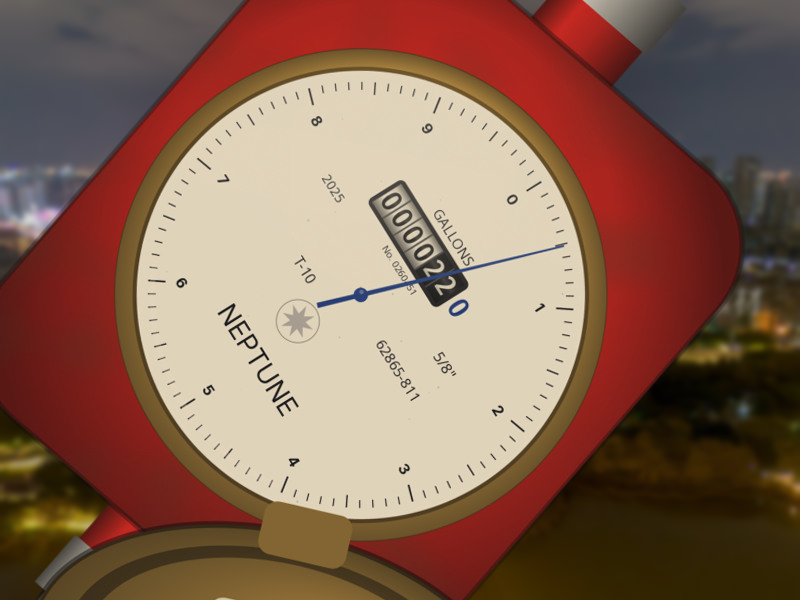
220.5 gal
